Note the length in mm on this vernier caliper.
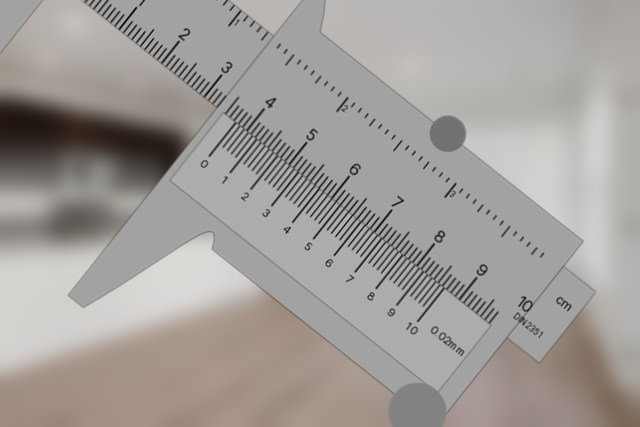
37.5 mm
